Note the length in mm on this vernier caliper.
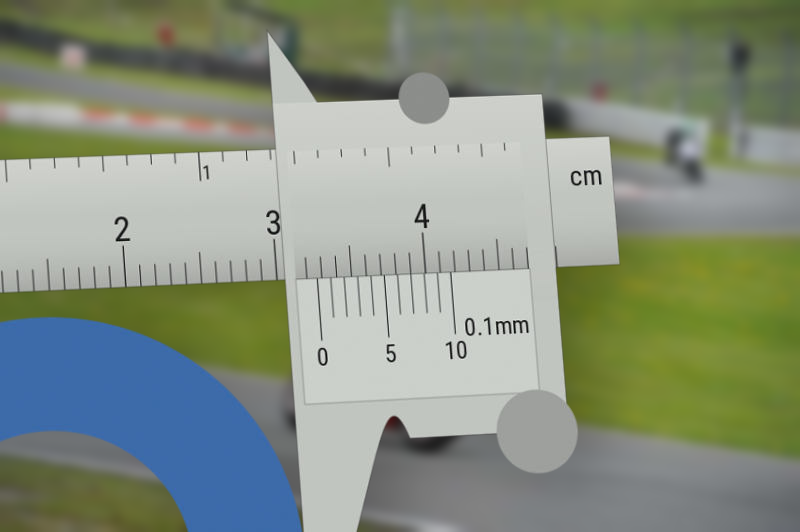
32.7 mm
